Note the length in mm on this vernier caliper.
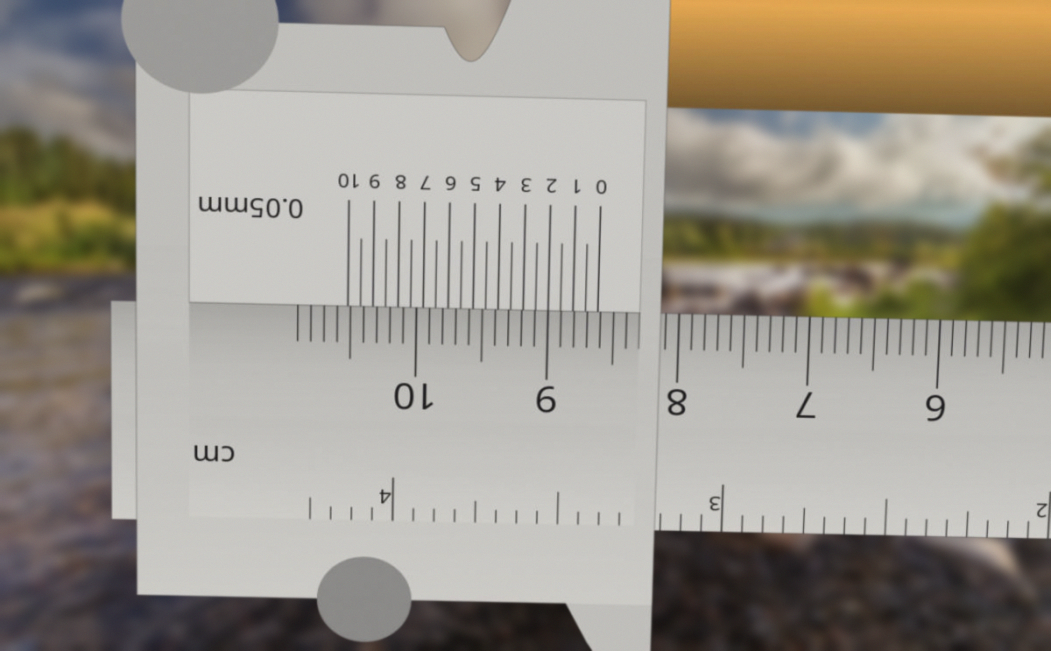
86.2 mm
